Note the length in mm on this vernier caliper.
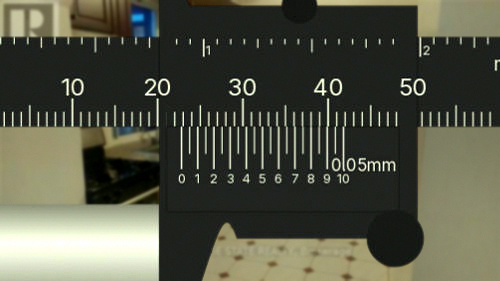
22.8 mm
